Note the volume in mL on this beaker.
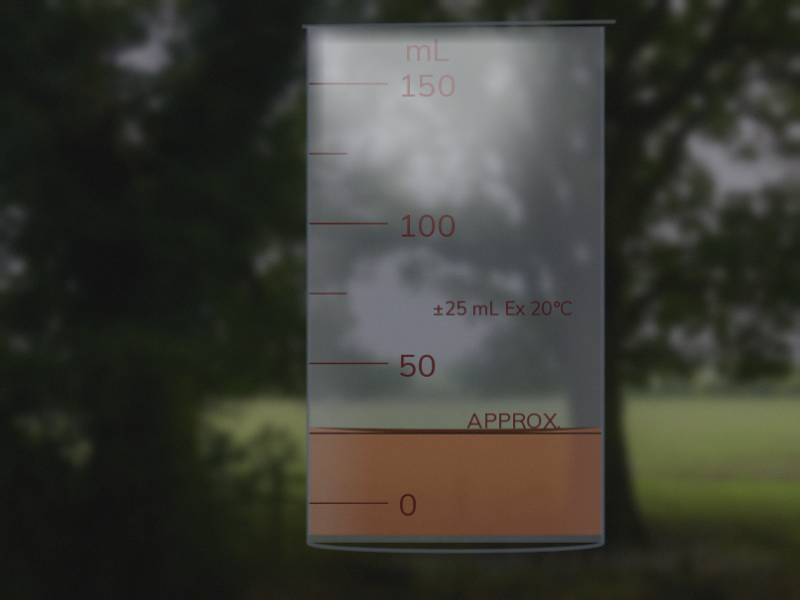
25 mL
